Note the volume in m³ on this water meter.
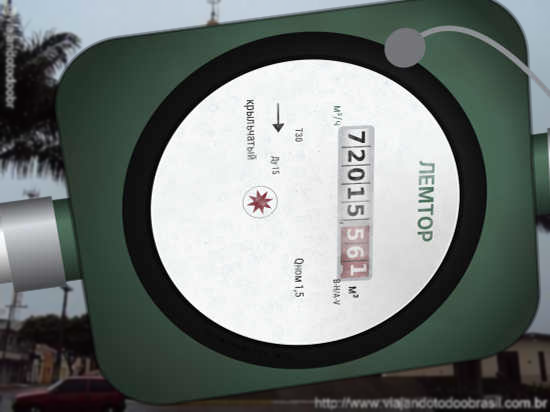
72015.561 m³
